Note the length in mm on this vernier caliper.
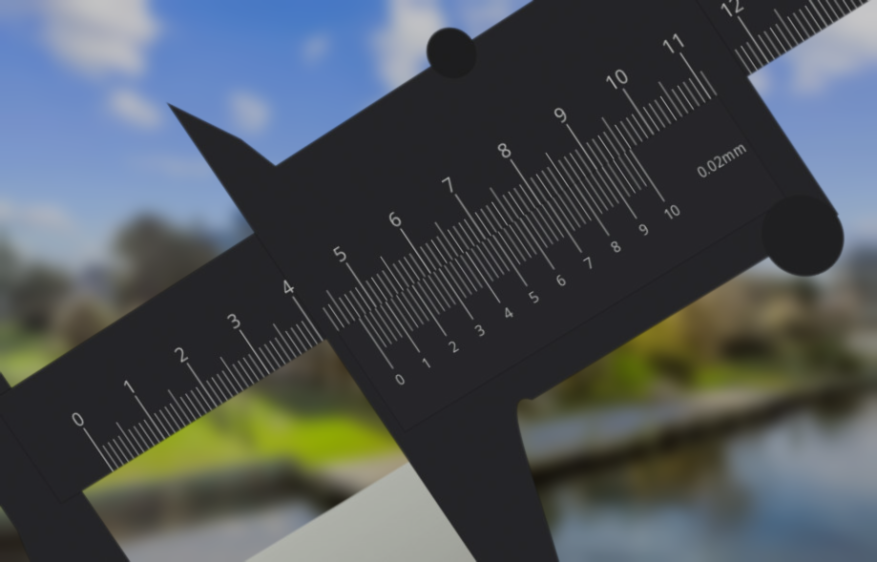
46.8 mm
